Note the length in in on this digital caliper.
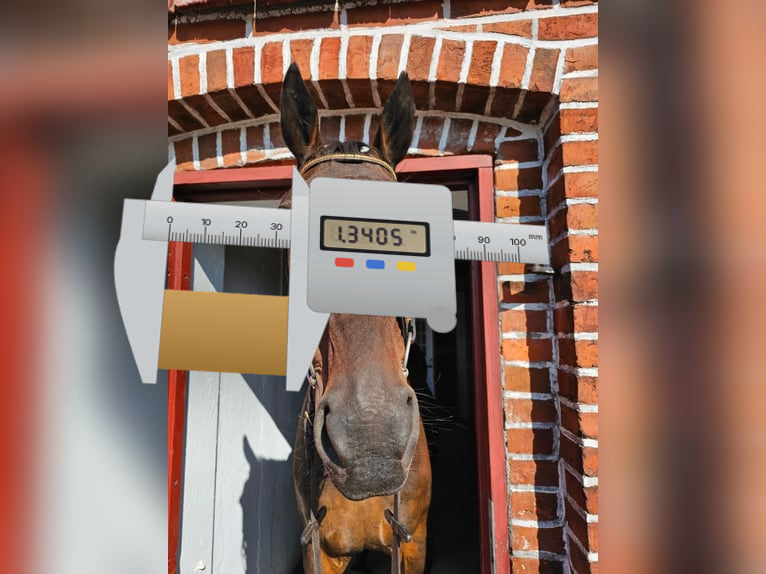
1.3405 in
